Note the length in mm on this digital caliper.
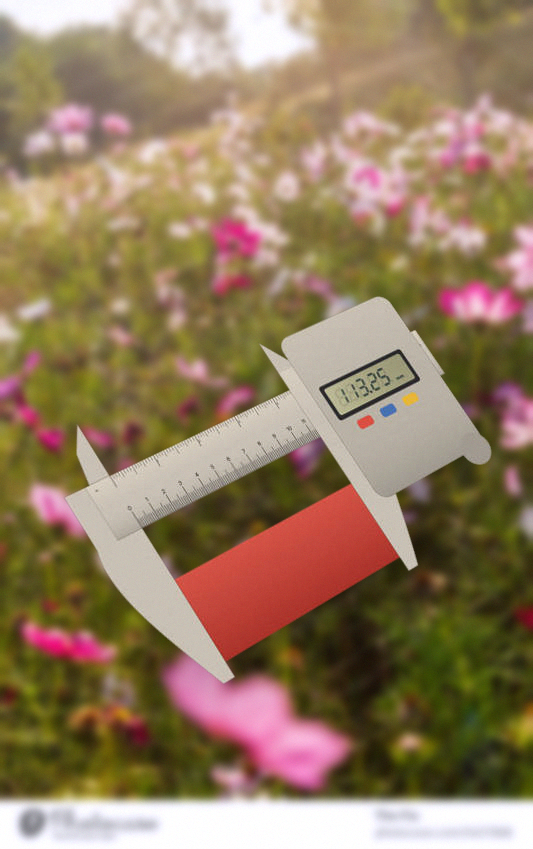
113.25 mm
